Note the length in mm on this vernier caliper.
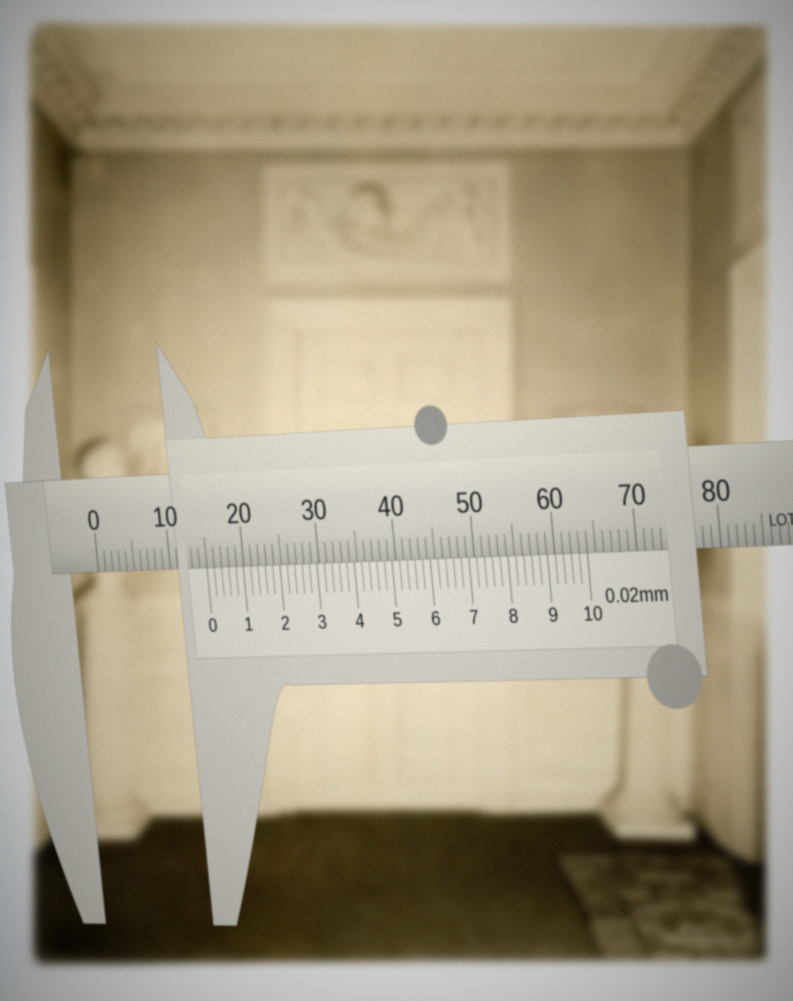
15.0 mm
